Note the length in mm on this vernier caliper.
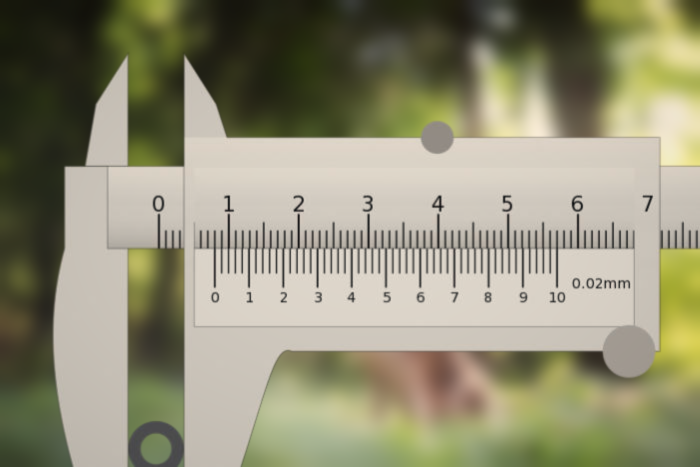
8.0 mm
